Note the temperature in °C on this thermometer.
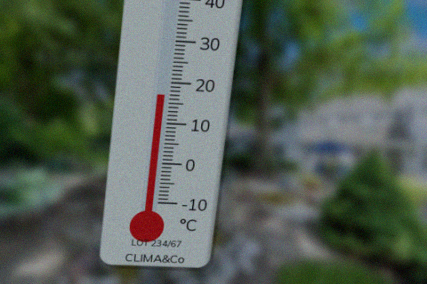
17 °C
